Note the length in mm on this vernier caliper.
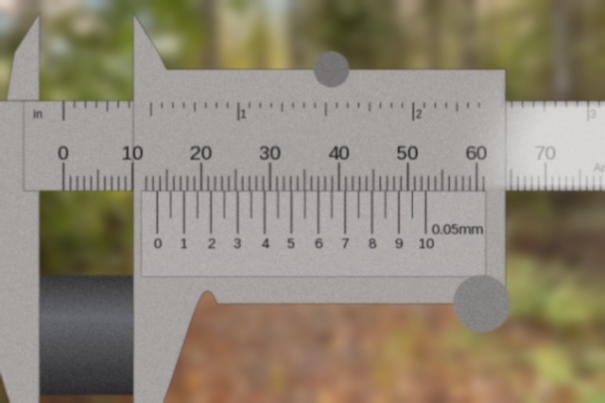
13.6 mm
